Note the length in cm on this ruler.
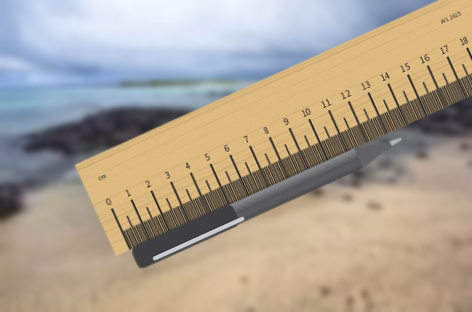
13.5 cm
